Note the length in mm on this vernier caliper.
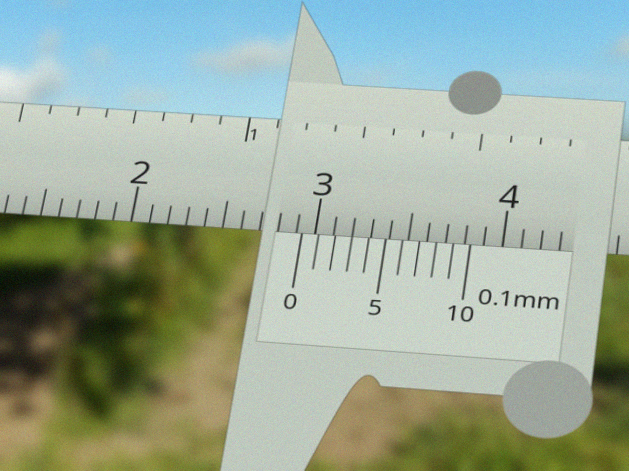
29.3 mm
